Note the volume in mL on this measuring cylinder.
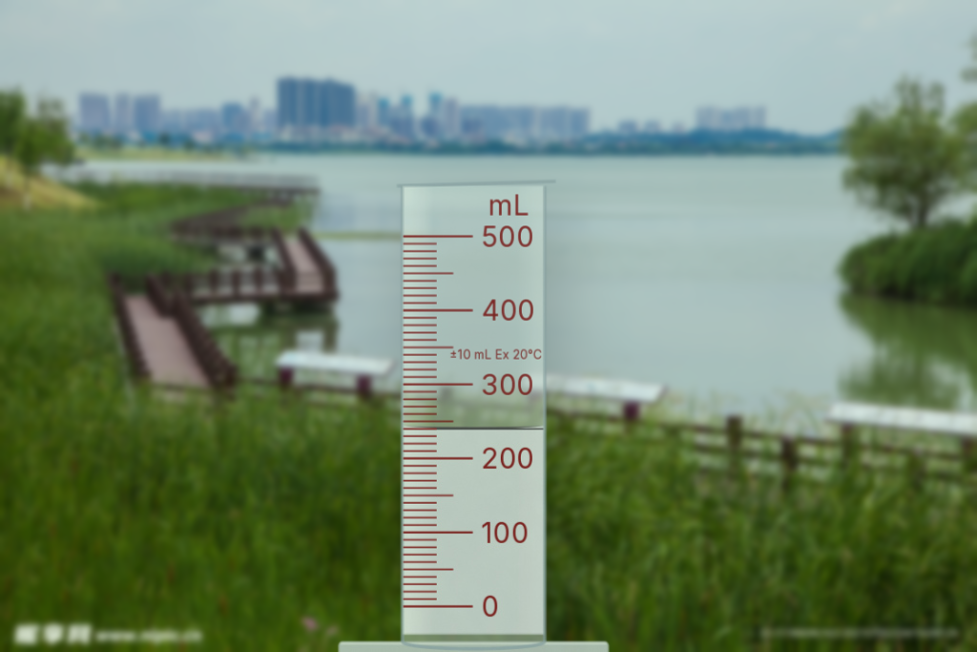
240 mL
